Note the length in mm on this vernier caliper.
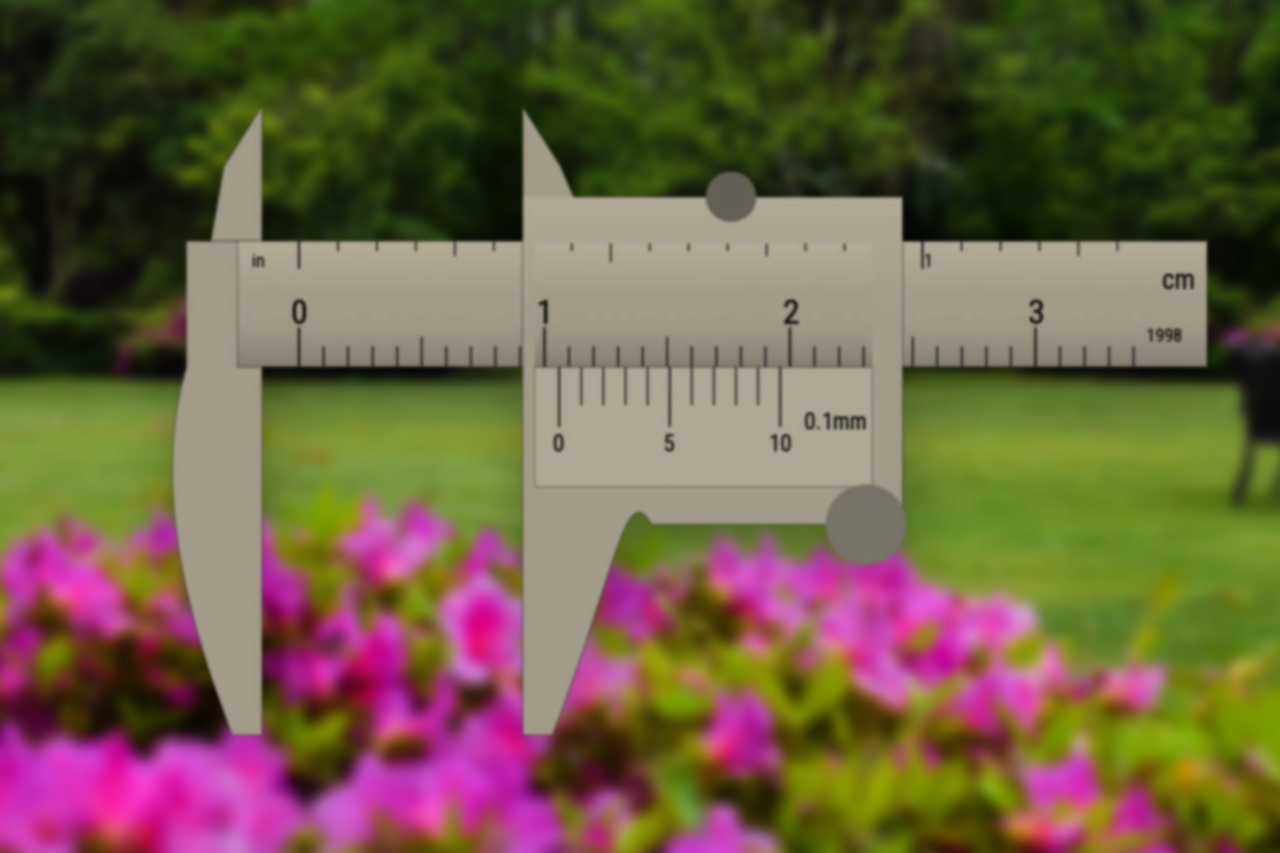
10.6 mm
